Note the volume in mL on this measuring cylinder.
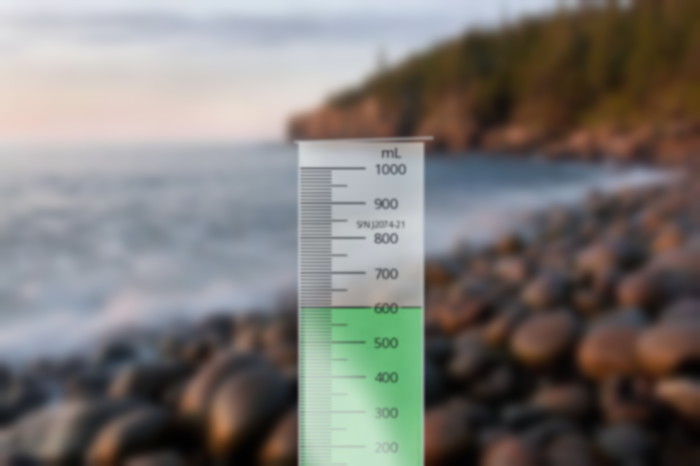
600 mL
